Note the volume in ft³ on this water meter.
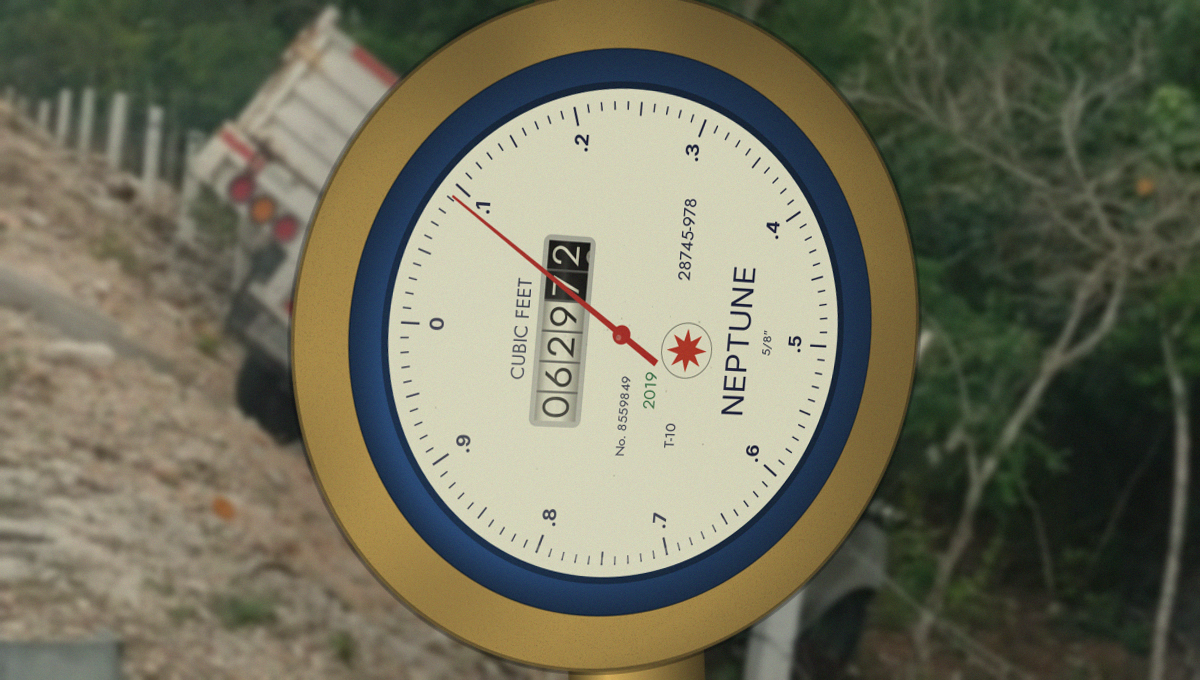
62972.09 ft³
